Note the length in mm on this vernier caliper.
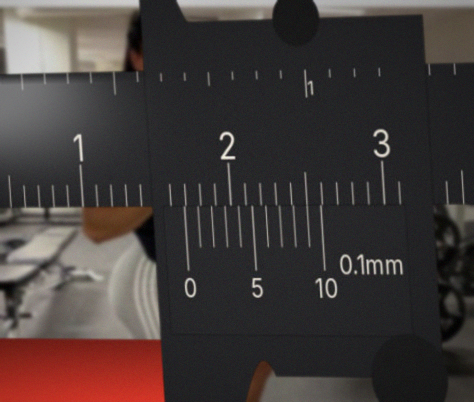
16.9 mm
